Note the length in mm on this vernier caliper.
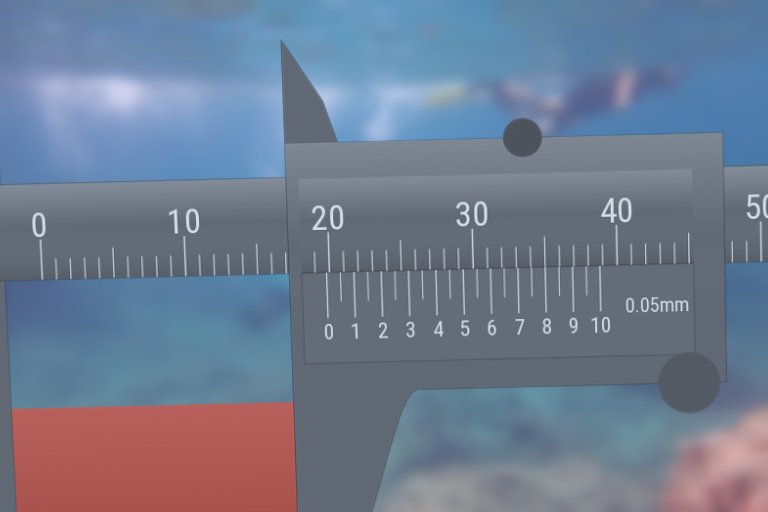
19.8 mm
